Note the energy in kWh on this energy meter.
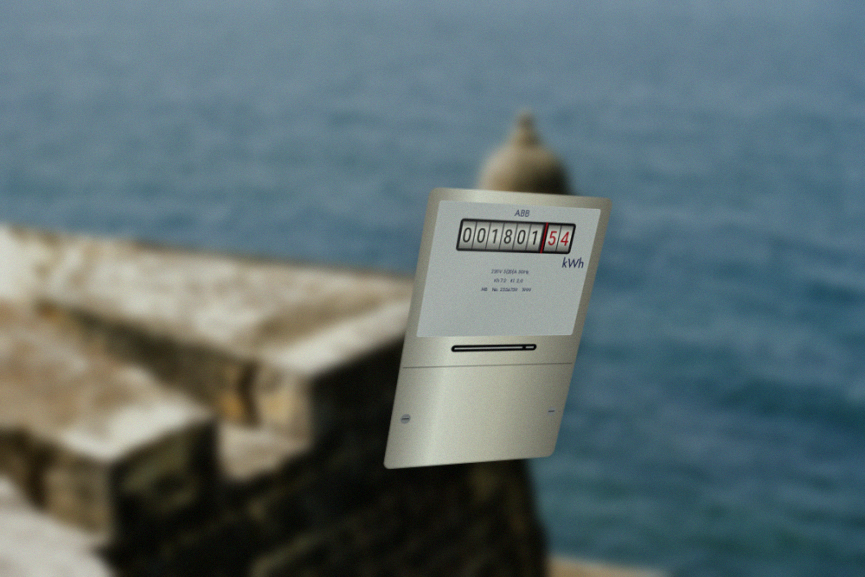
1801.54 kWh
